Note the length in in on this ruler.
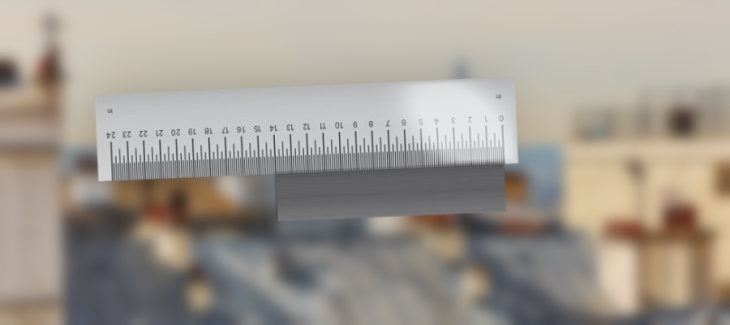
14 in
